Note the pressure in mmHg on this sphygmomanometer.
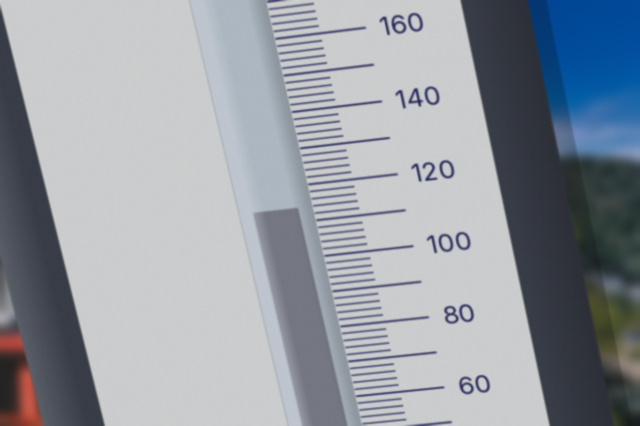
114 mmHg
